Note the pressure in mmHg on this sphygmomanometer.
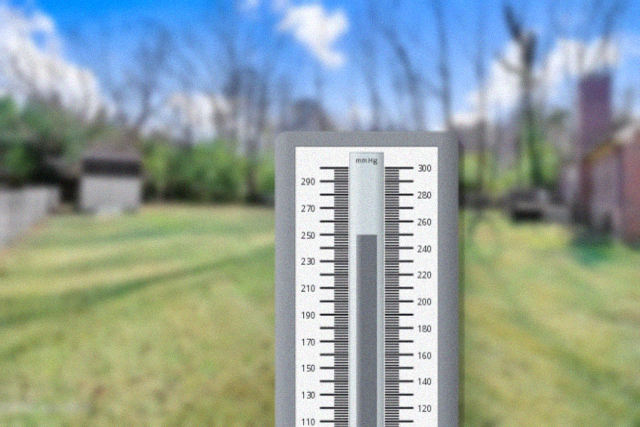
250 mmHg
